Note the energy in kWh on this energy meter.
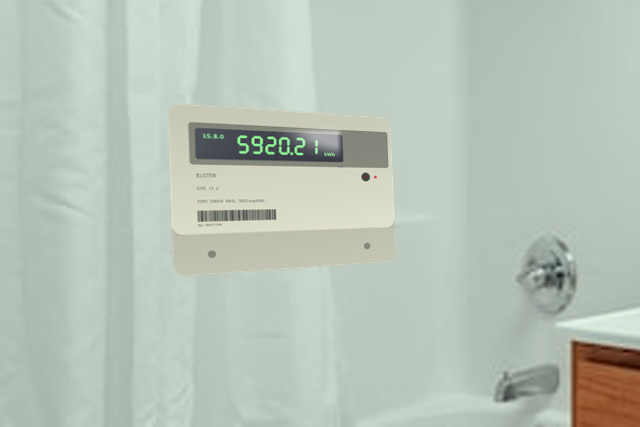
5920.21 kWh
